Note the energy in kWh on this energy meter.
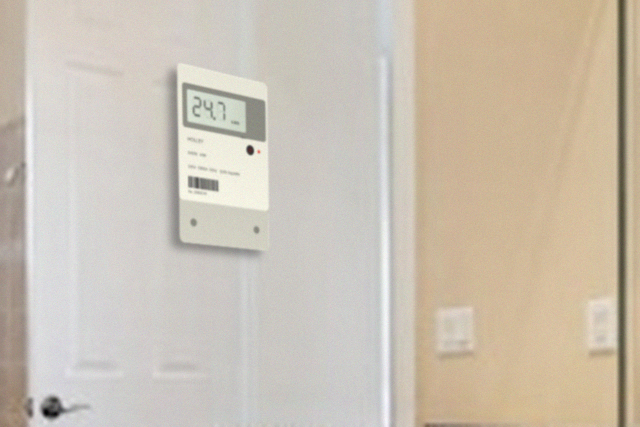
24.7 kWh
